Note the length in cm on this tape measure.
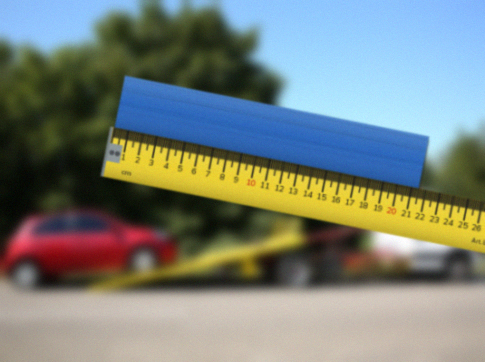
21.5 cm
